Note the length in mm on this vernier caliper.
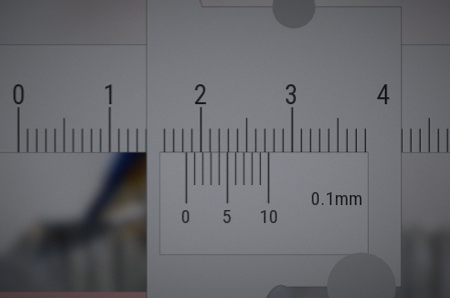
18.4 mm
